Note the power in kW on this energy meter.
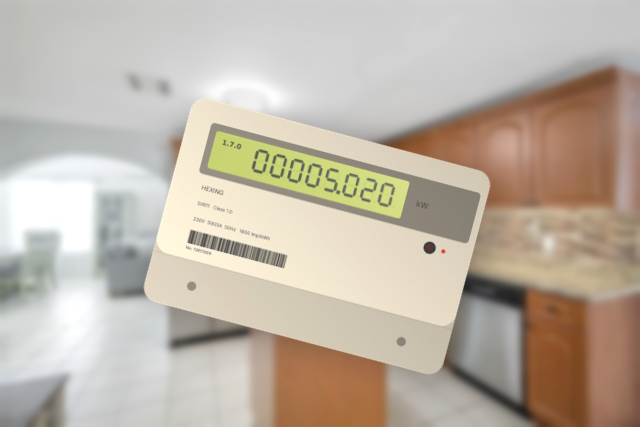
5.020 kW
